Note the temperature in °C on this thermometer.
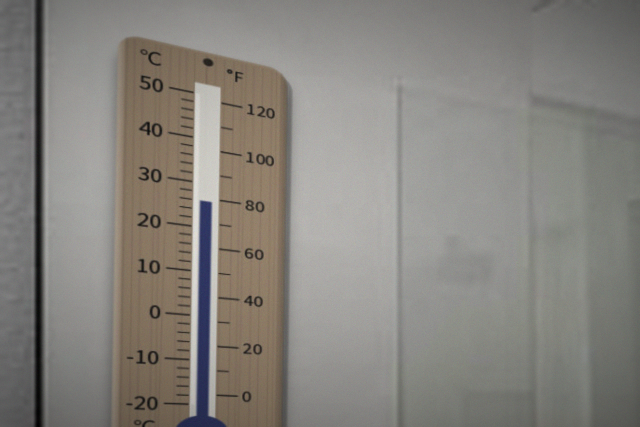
26 °C
